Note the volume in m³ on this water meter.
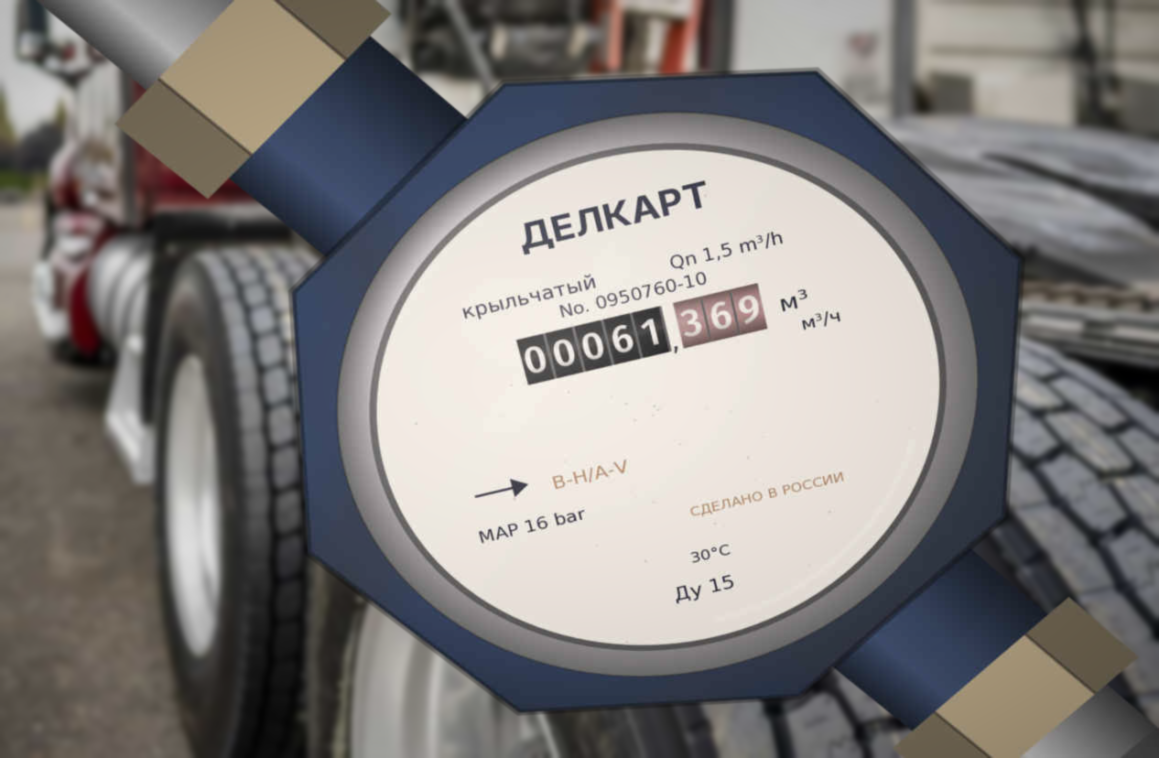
61.369 m³
